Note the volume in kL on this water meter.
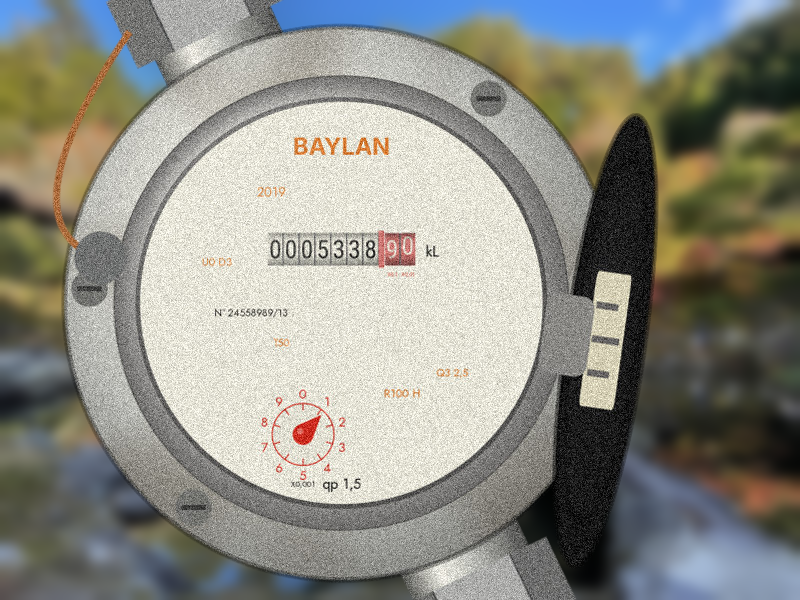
5338.901 kL
